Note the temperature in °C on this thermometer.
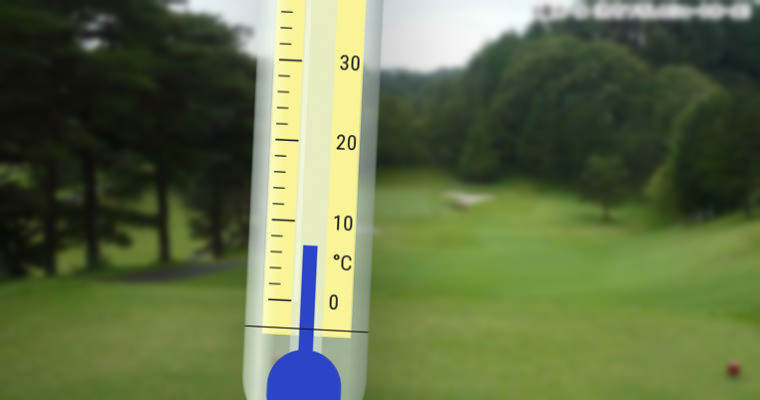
7 °C
